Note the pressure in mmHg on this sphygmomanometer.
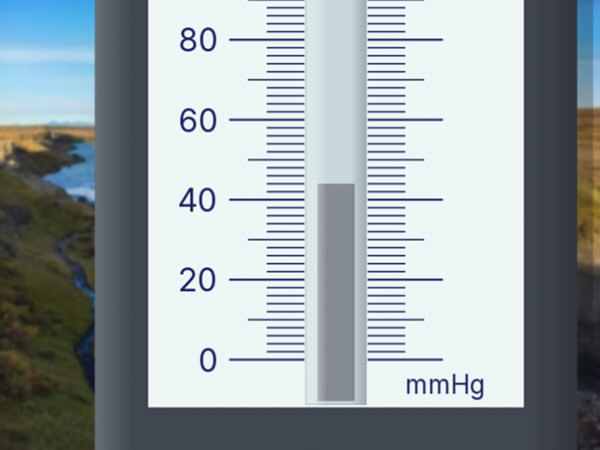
44 mmHg
